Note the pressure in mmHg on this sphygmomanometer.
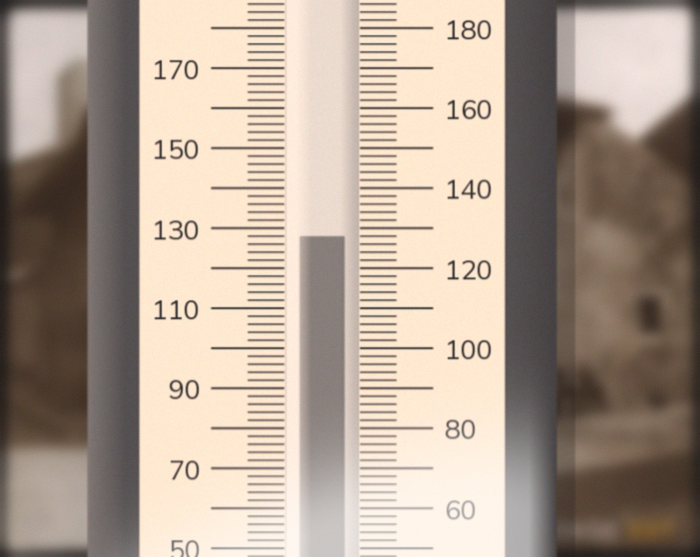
128 mmHg
